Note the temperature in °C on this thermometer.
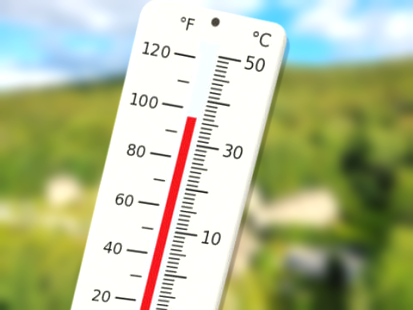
36 °C
